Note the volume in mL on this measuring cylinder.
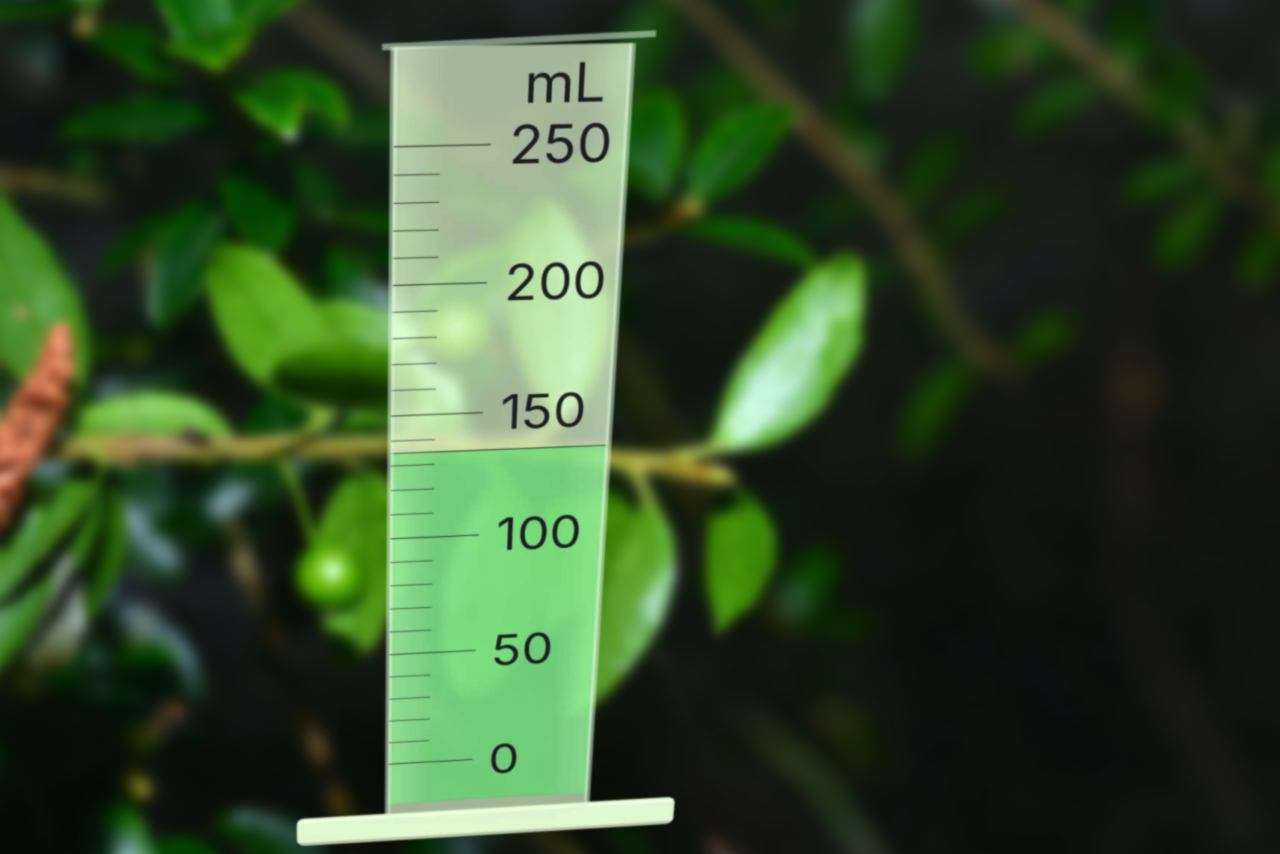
135 mL
